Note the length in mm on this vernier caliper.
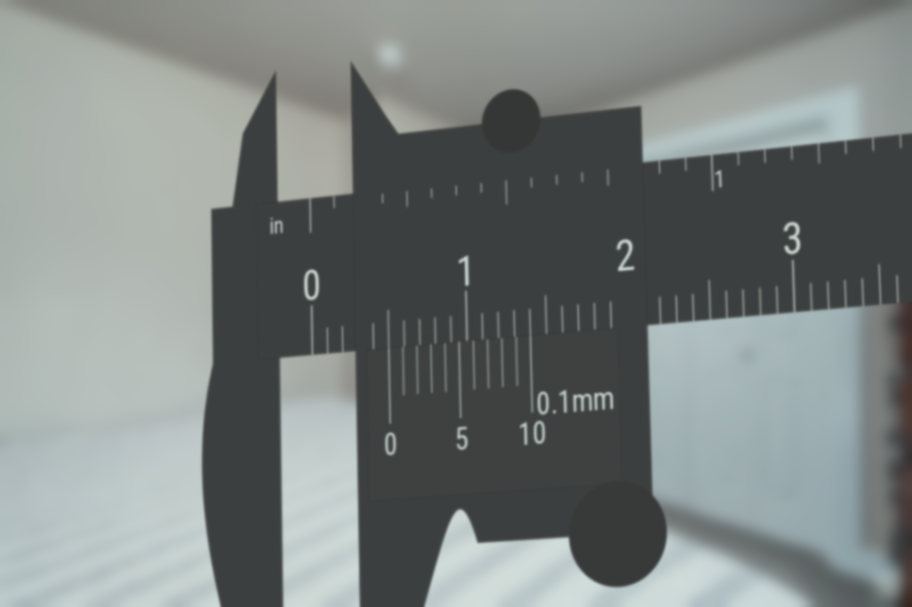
5.0 mm
